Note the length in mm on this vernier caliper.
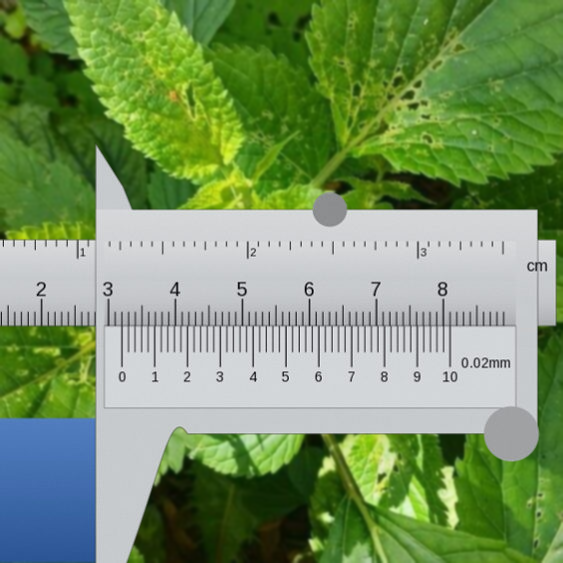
32.0 mm
